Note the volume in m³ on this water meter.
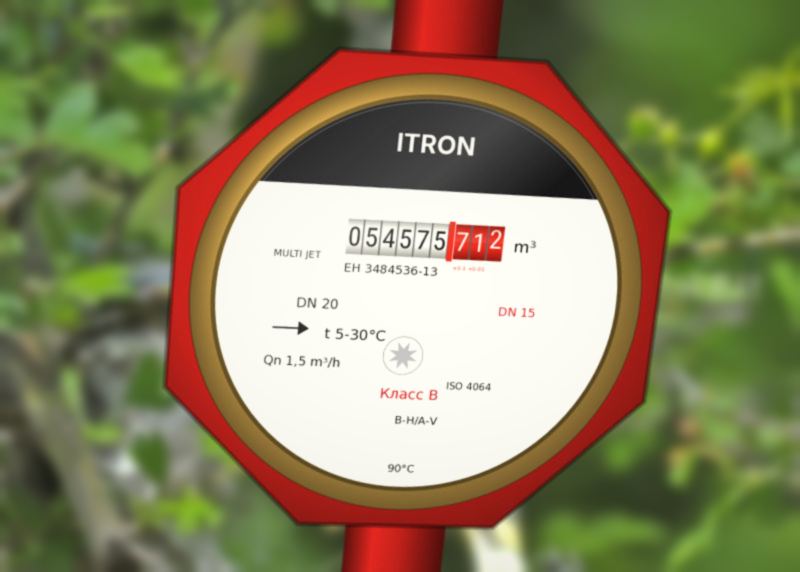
54575.712 m³
